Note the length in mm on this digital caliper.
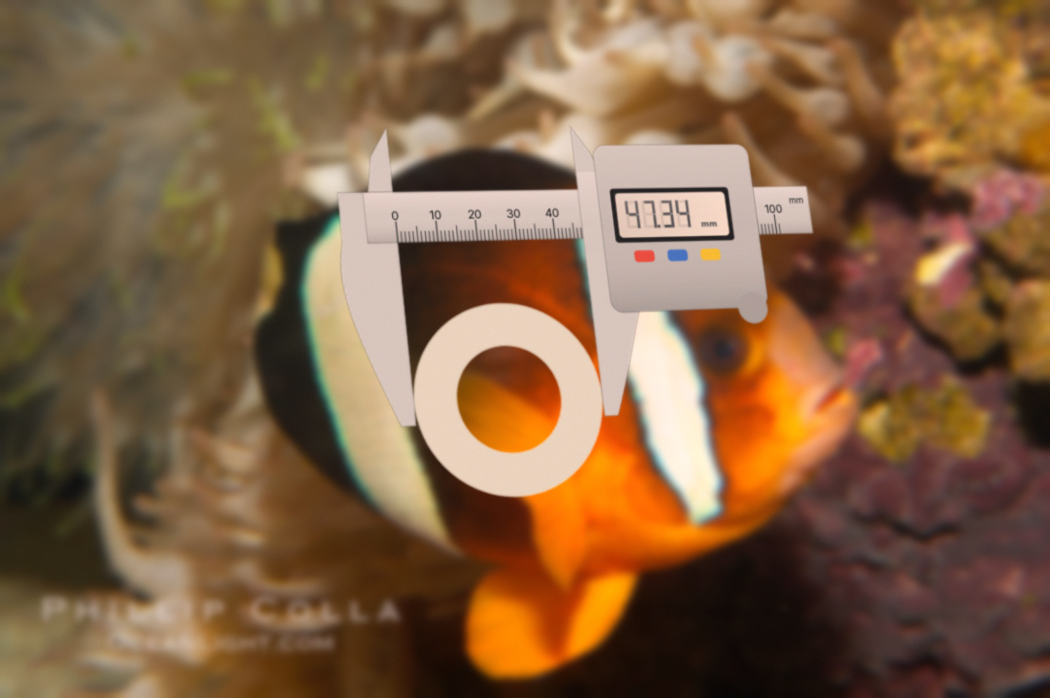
47.34 mm
